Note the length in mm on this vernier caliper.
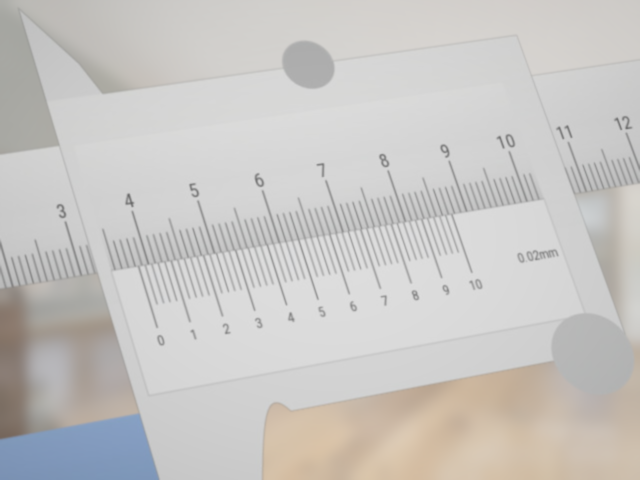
38.5 mm
